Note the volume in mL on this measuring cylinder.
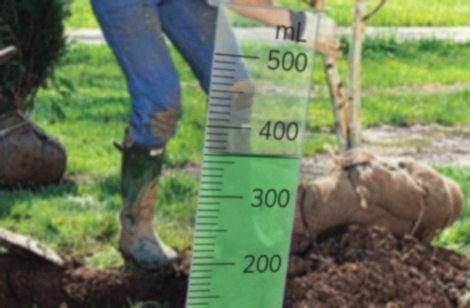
360 mL
